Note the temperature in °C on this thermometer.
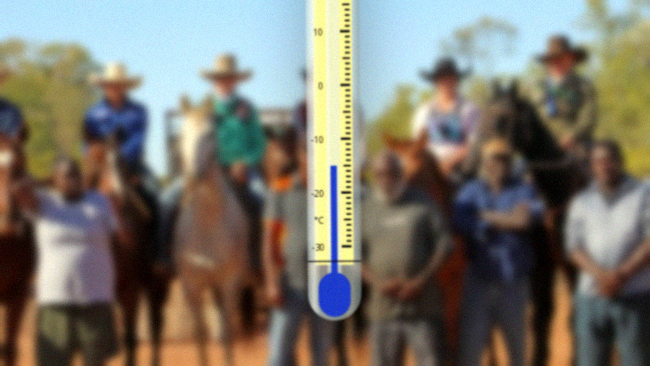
-15 °C
